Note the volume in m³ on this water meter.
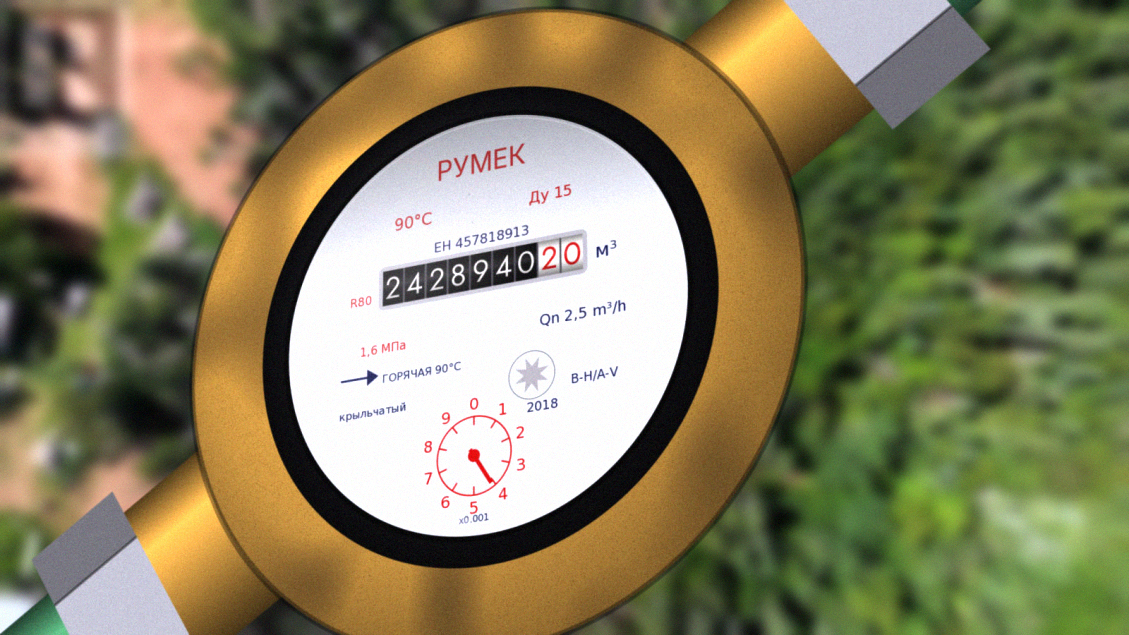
2428940.204 m³
